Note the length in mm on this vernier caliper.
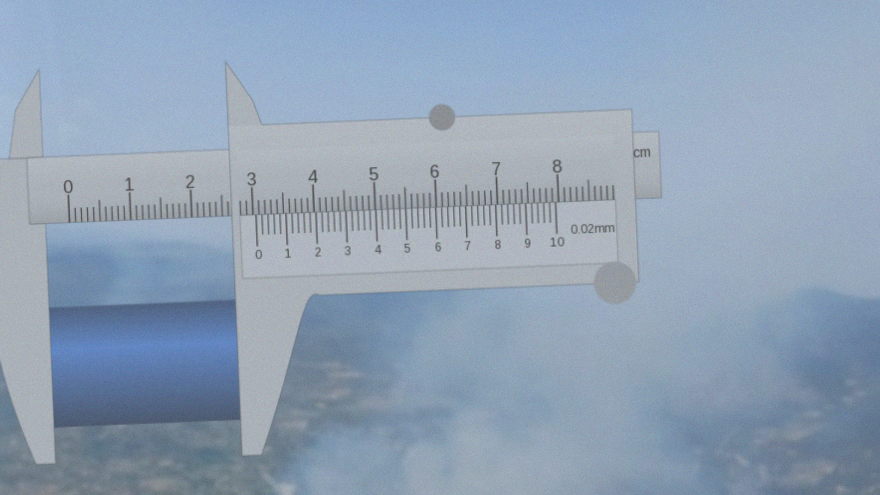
30.5 mm
